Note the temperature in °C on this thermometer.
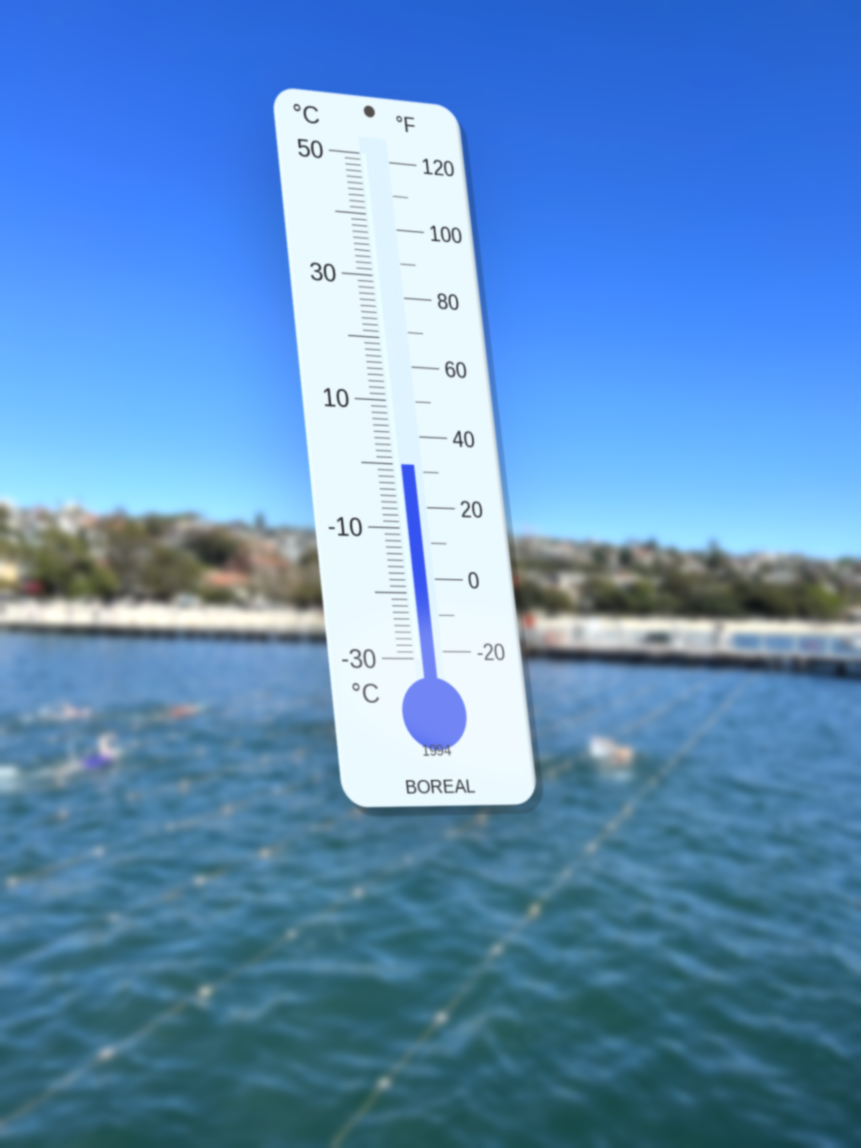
0 °C
